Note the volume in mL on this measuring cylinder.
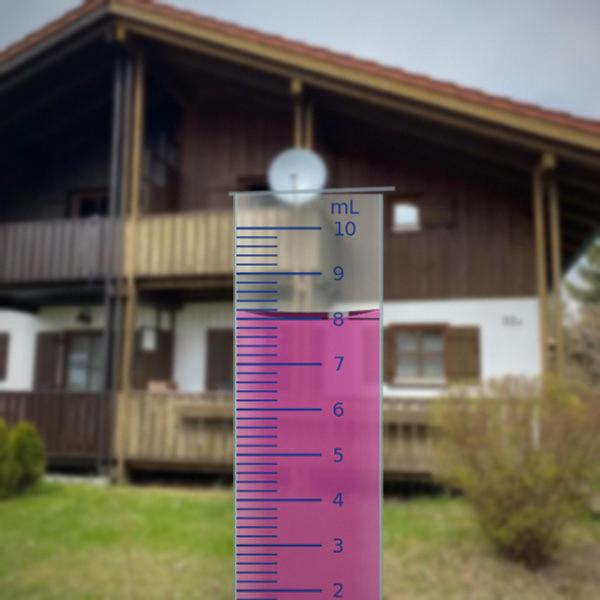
8 mL
